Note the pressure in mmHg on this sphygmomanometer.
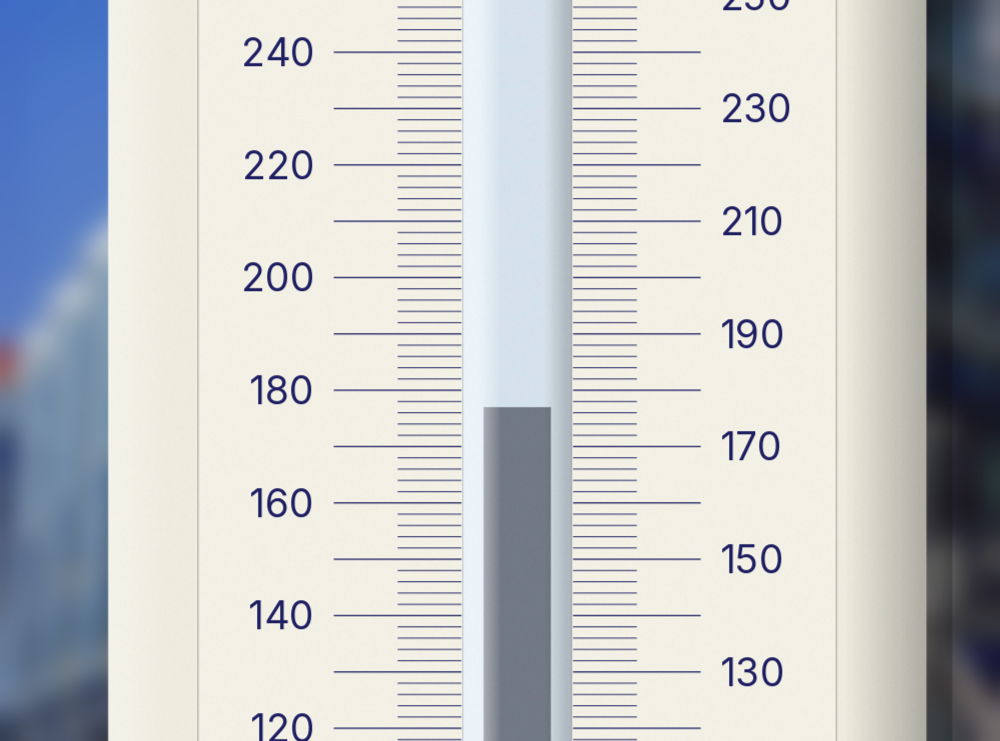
177 mmHg
